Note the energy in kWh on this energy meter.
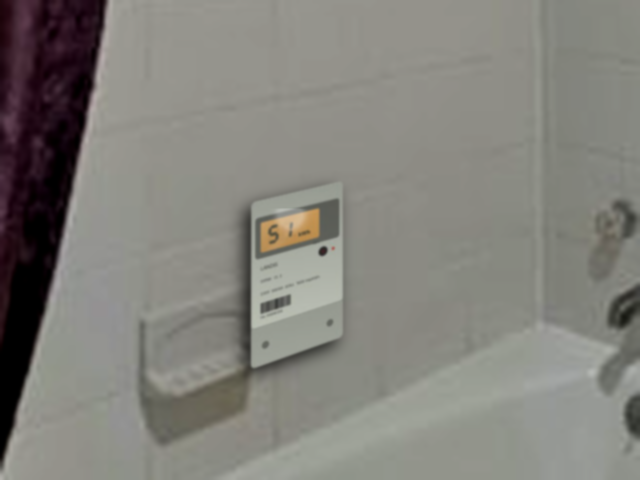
51 kWh
